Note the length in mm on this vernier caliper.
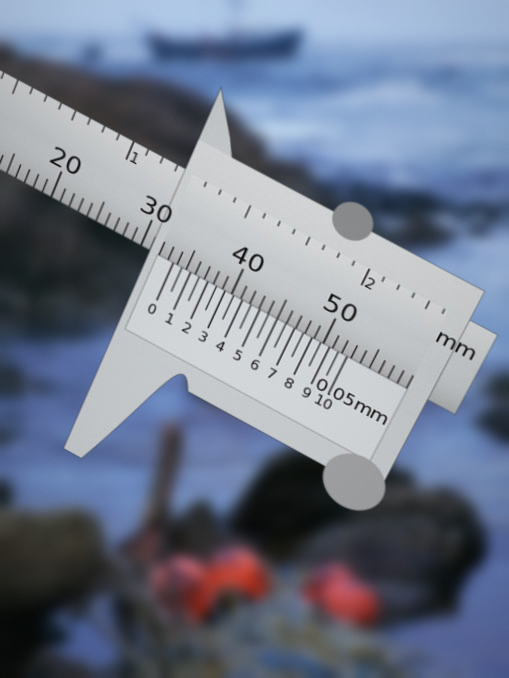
33.6 mm
